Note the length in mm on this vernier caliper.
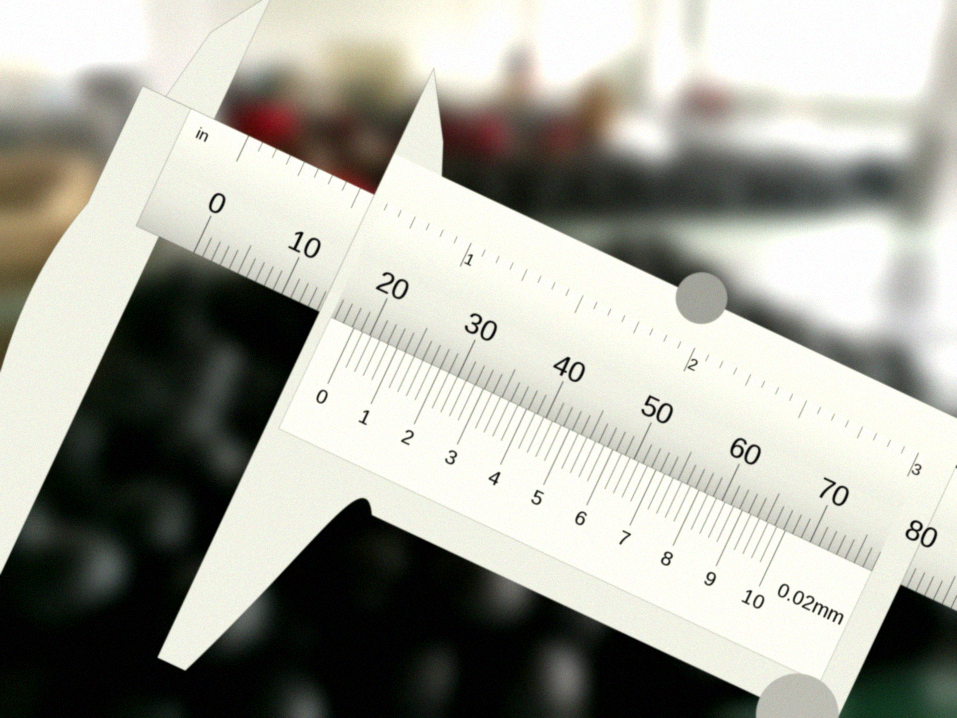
18.2 mm
